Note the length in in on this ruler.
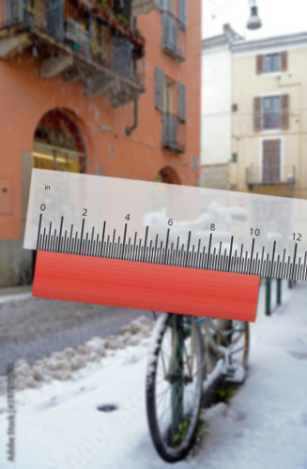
10.5 in
